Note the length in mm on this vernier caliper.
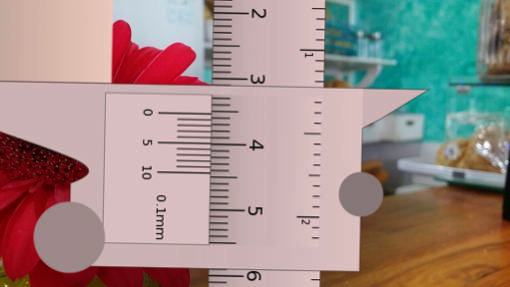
35.4 mm
